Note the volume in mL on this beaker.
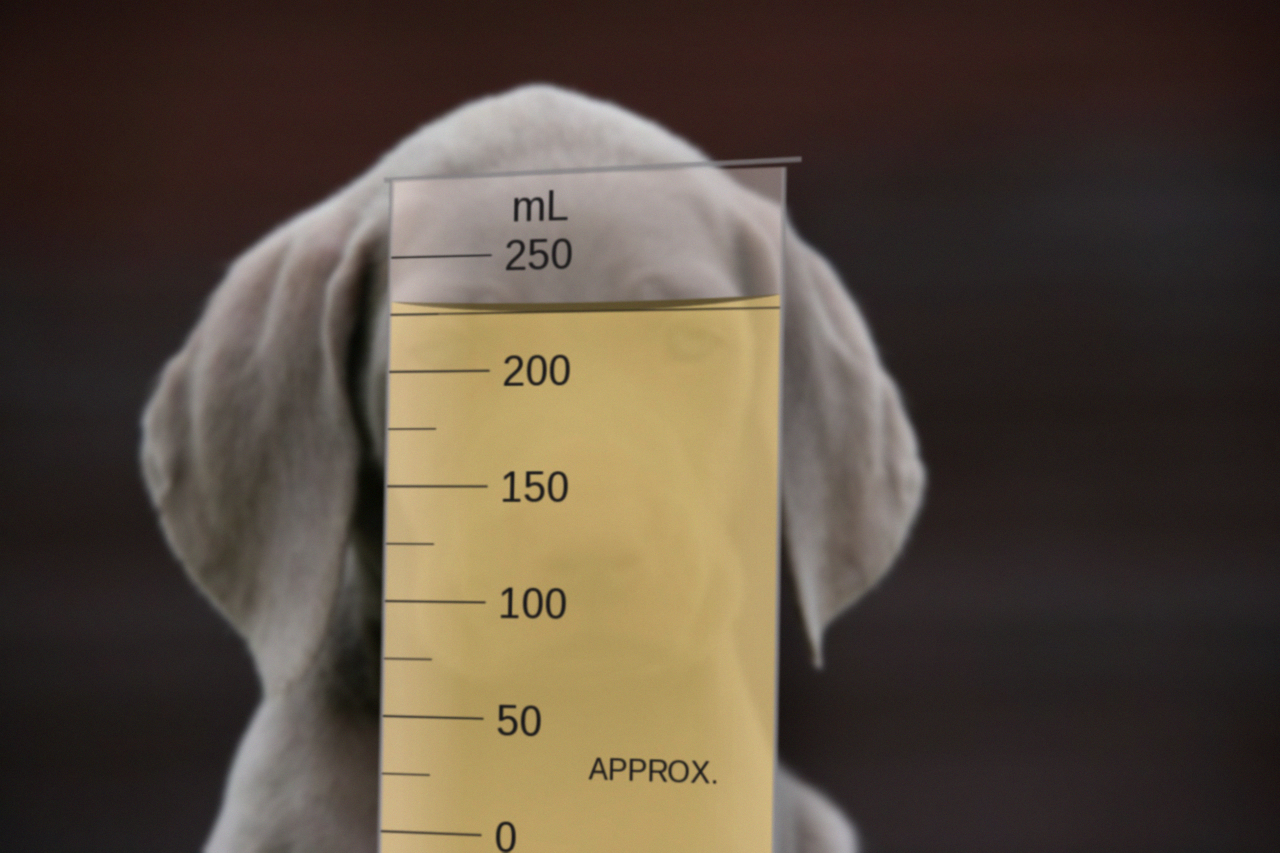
225 mL
